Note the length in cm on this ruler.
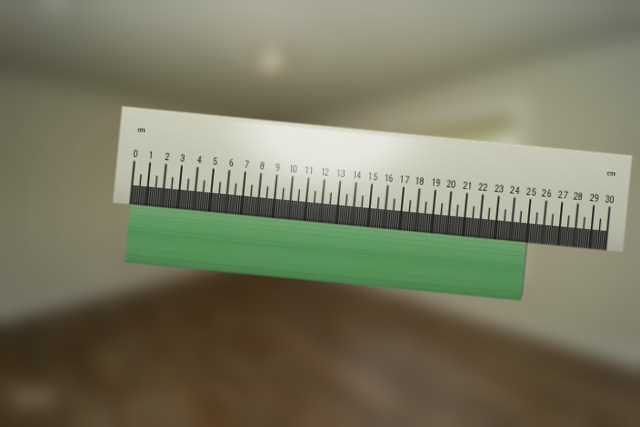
25 cm
